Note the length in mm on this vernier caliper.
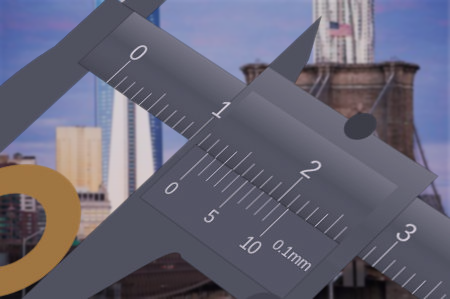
12.2 mm
